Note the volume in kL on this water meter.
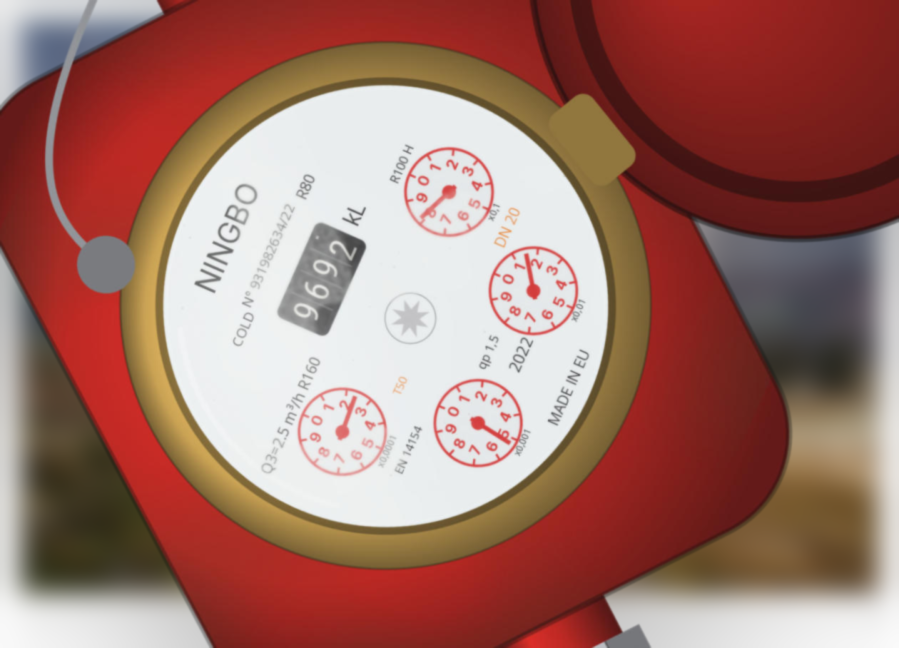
9691.8152 kL
